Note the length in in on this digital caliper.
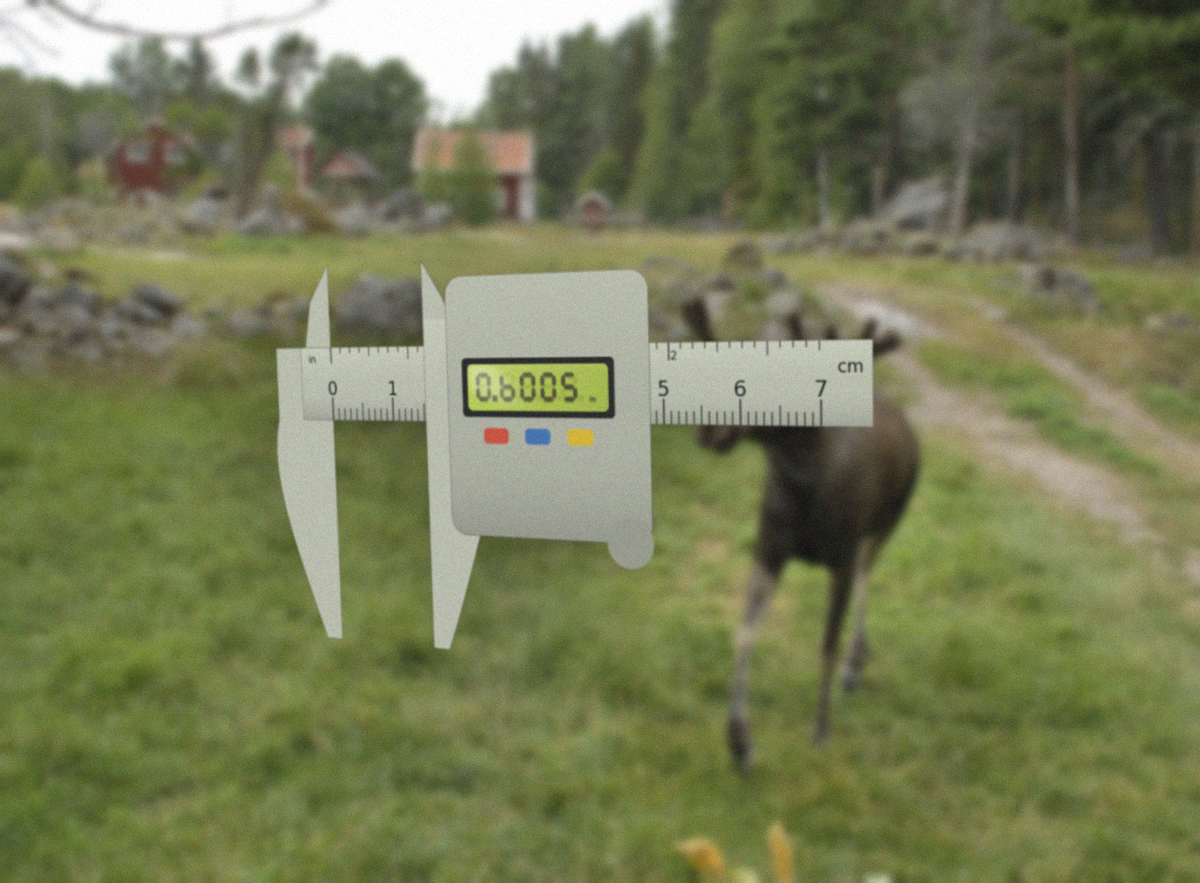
0.6005 in
